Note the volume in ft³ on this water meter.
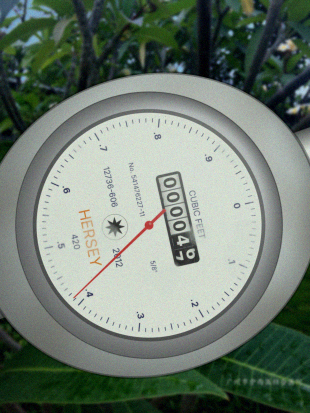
46.41 ft³
